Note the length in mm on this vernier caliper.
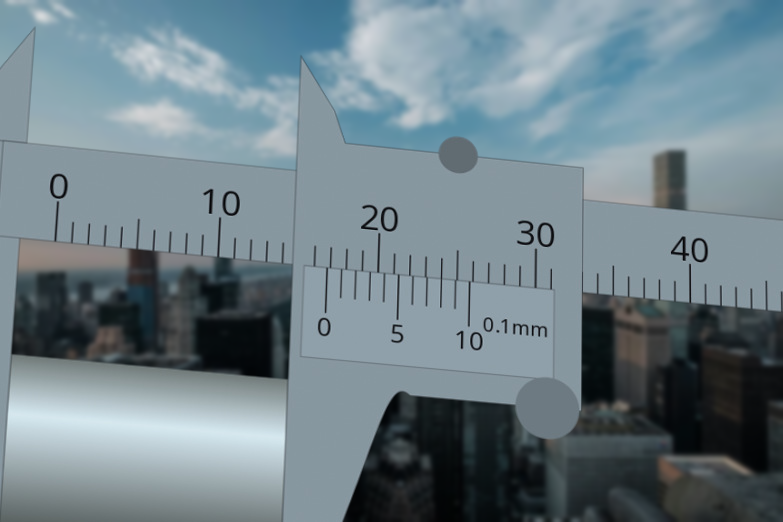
16.8 mm
